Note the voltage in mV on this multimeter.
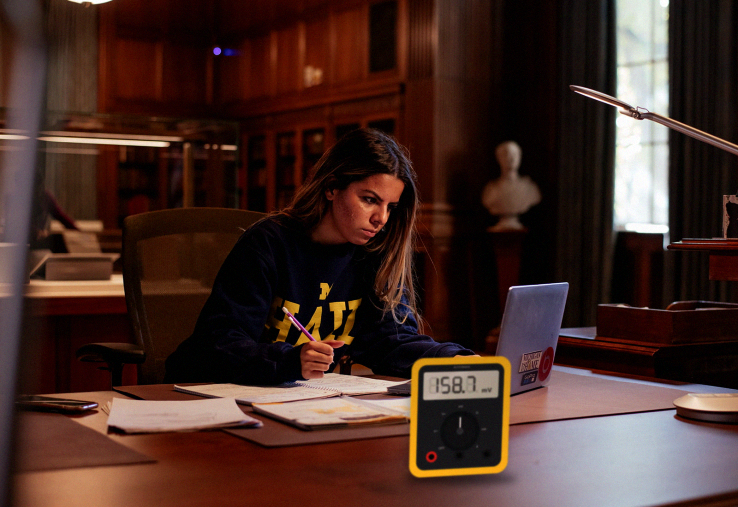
158.7 mV
